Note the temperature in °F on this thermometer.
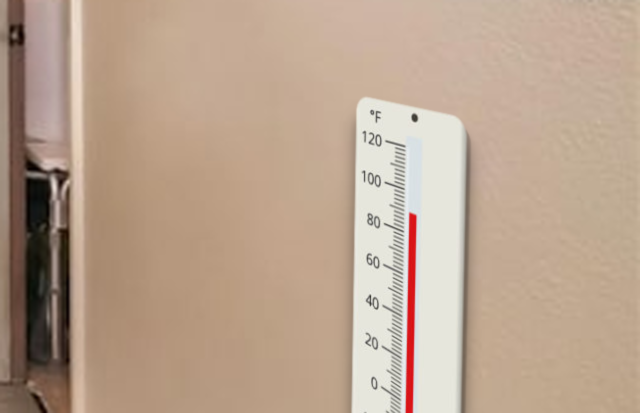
90 °F
